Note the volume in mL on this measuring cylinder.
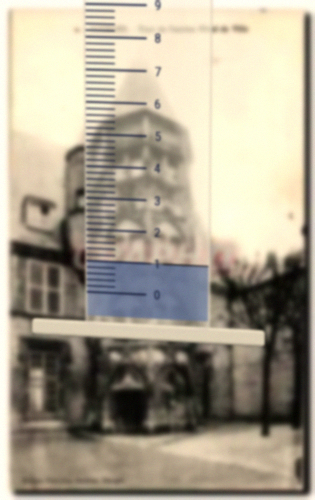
1 mL
